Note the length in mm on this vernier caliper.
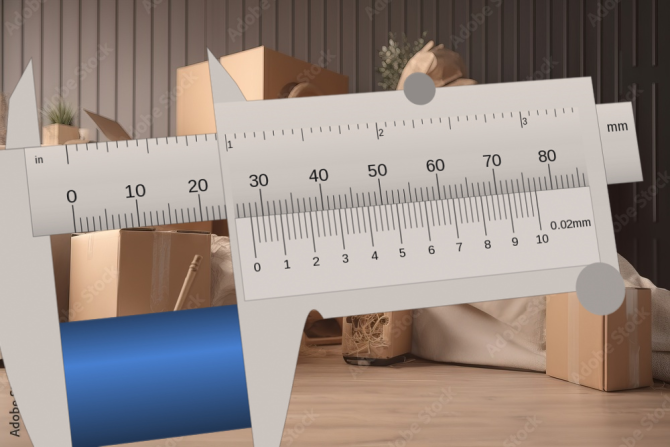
28.0 mm
